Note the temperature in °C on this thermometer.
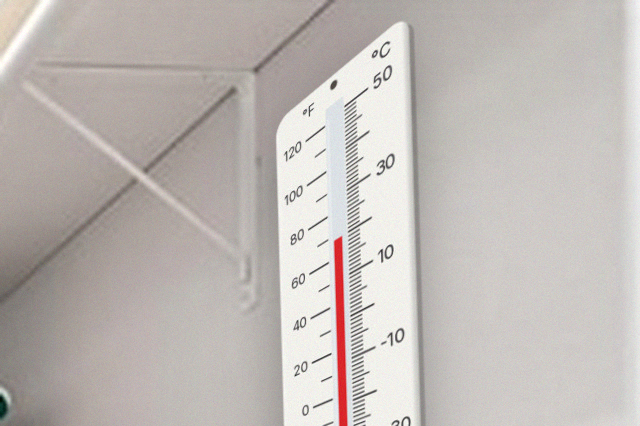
20 °C
